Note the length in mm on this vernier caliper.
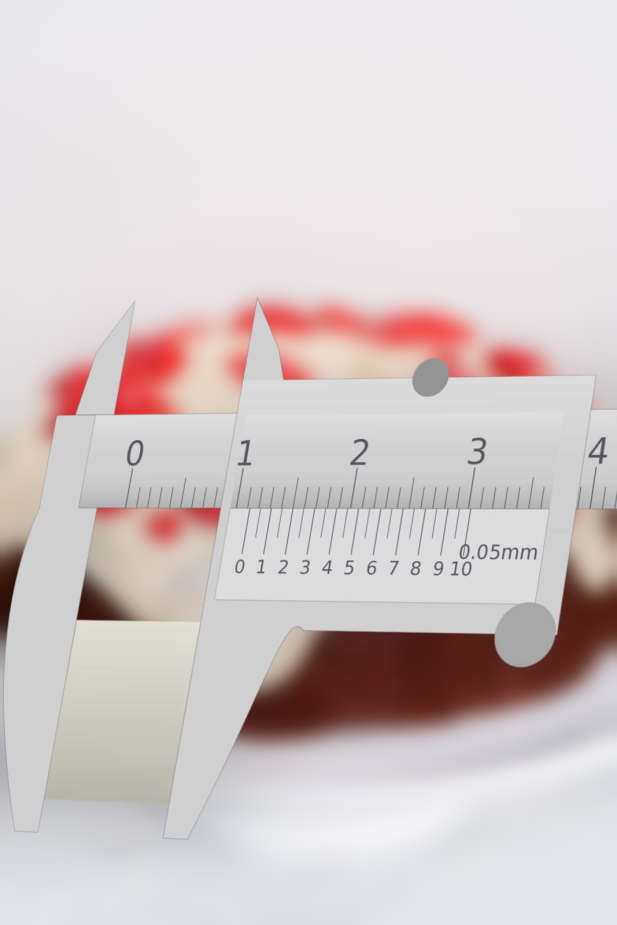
11.2 mm
